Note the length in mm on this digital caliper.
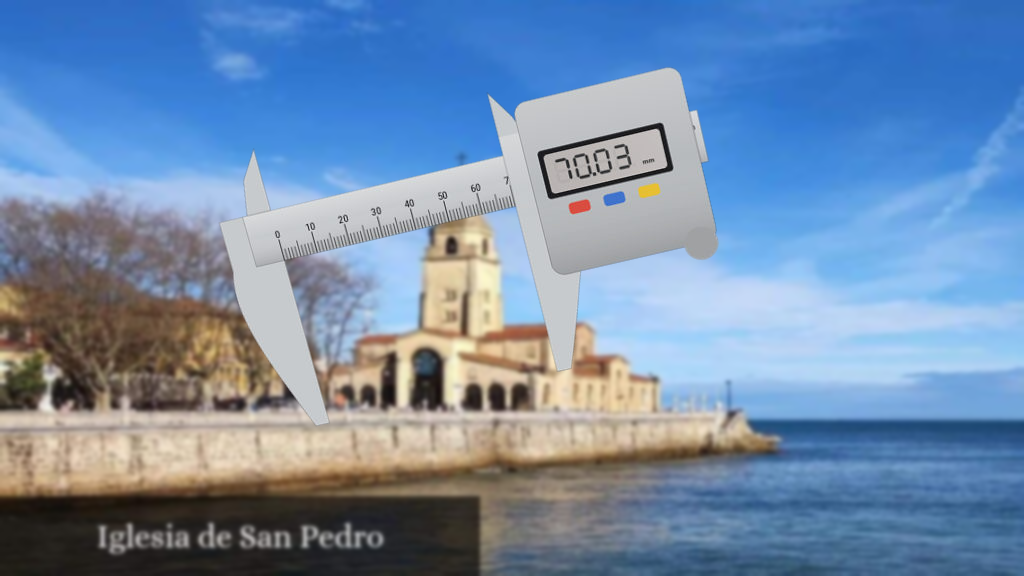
70.03 mm
